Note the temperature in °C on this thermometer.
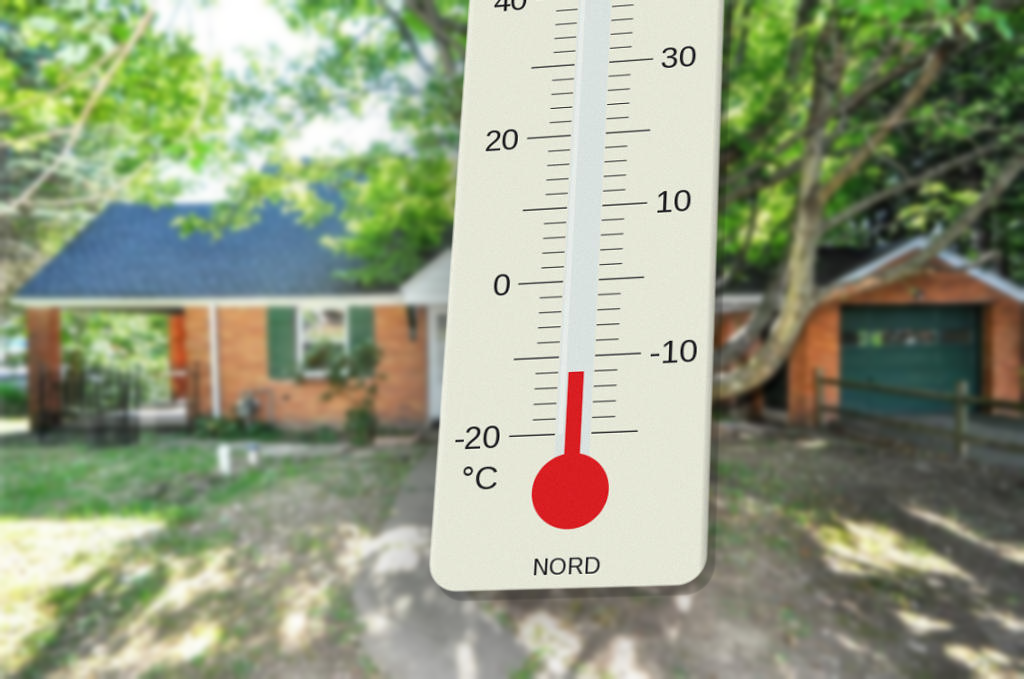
-12 °C
